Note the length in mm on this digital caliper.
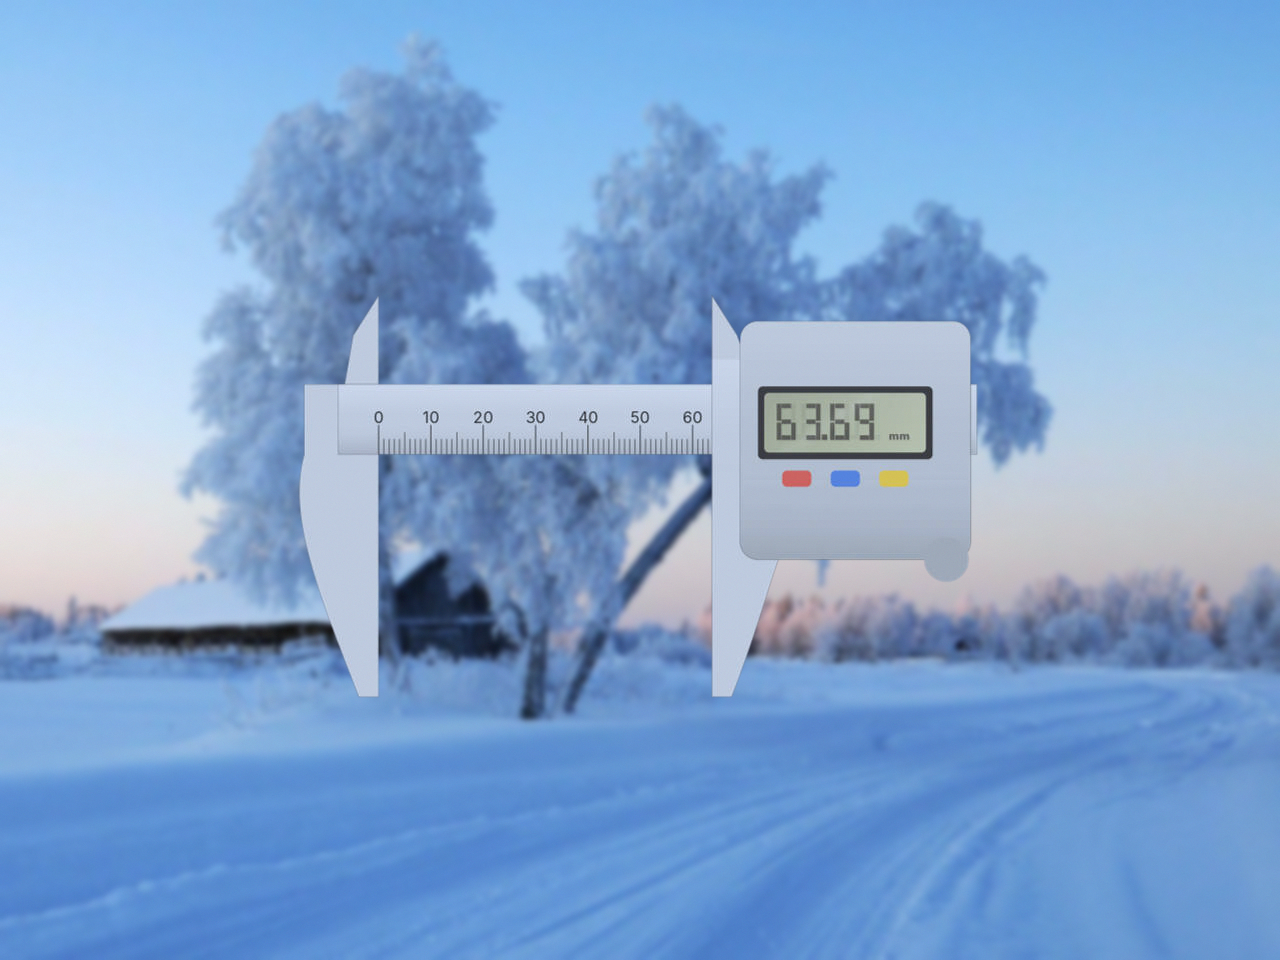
63.69 mm
